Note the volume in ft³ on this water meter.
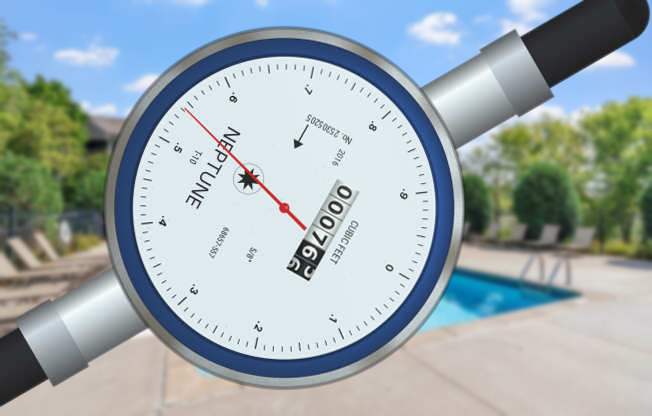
765.54 ft³
